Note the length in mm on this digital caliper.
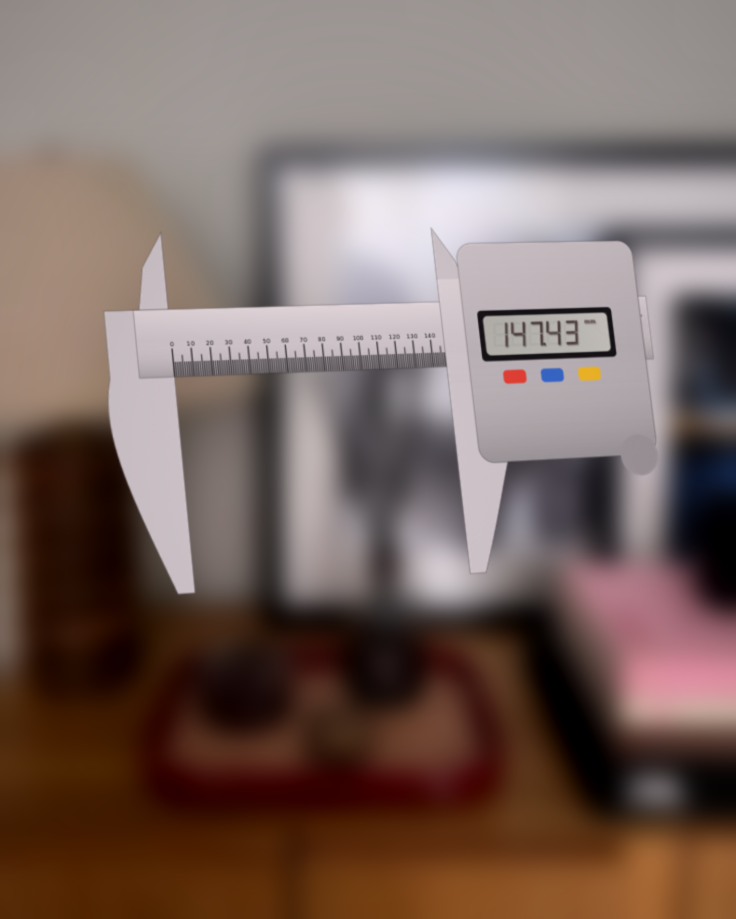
147.43 mm
